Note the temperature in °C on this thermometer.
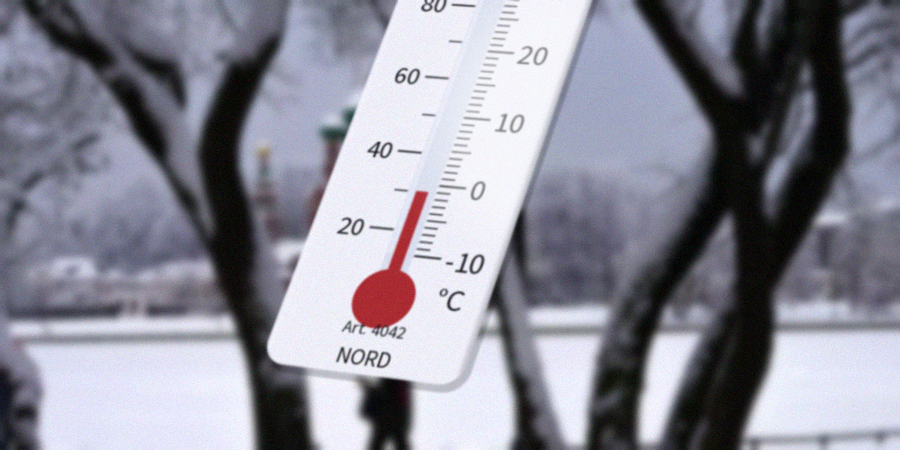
-1 °C
